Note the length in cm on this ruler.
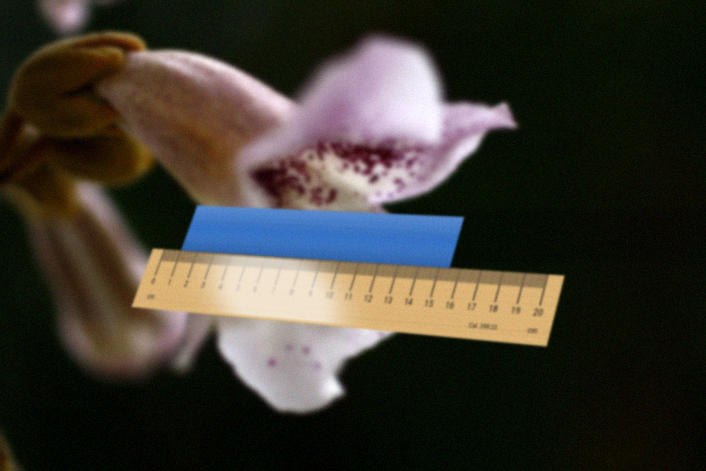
14.5 cm
